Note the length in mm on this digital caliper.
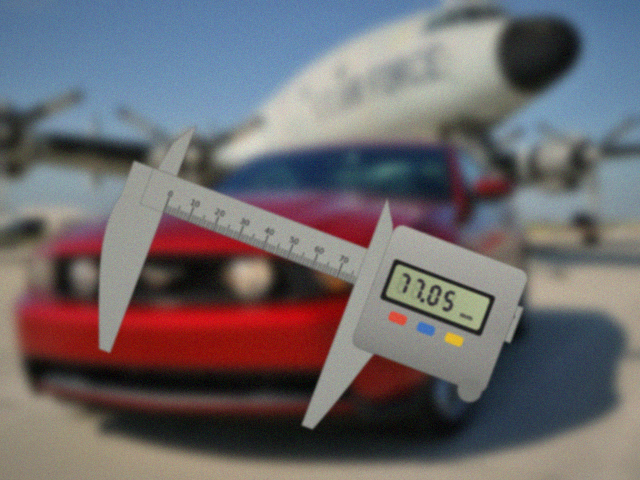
77.05 mm
